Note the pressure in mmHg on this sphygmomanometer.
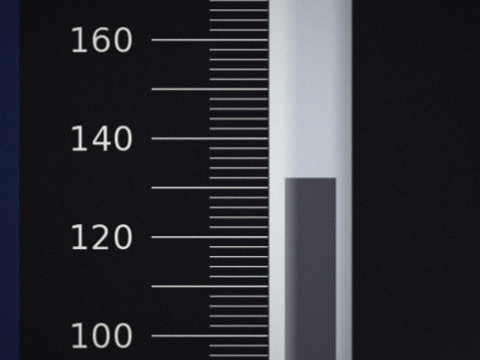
132 mmHg
